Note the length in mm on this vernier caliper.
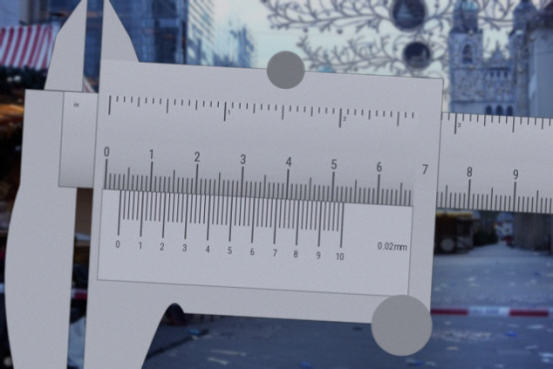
3.5 mm
